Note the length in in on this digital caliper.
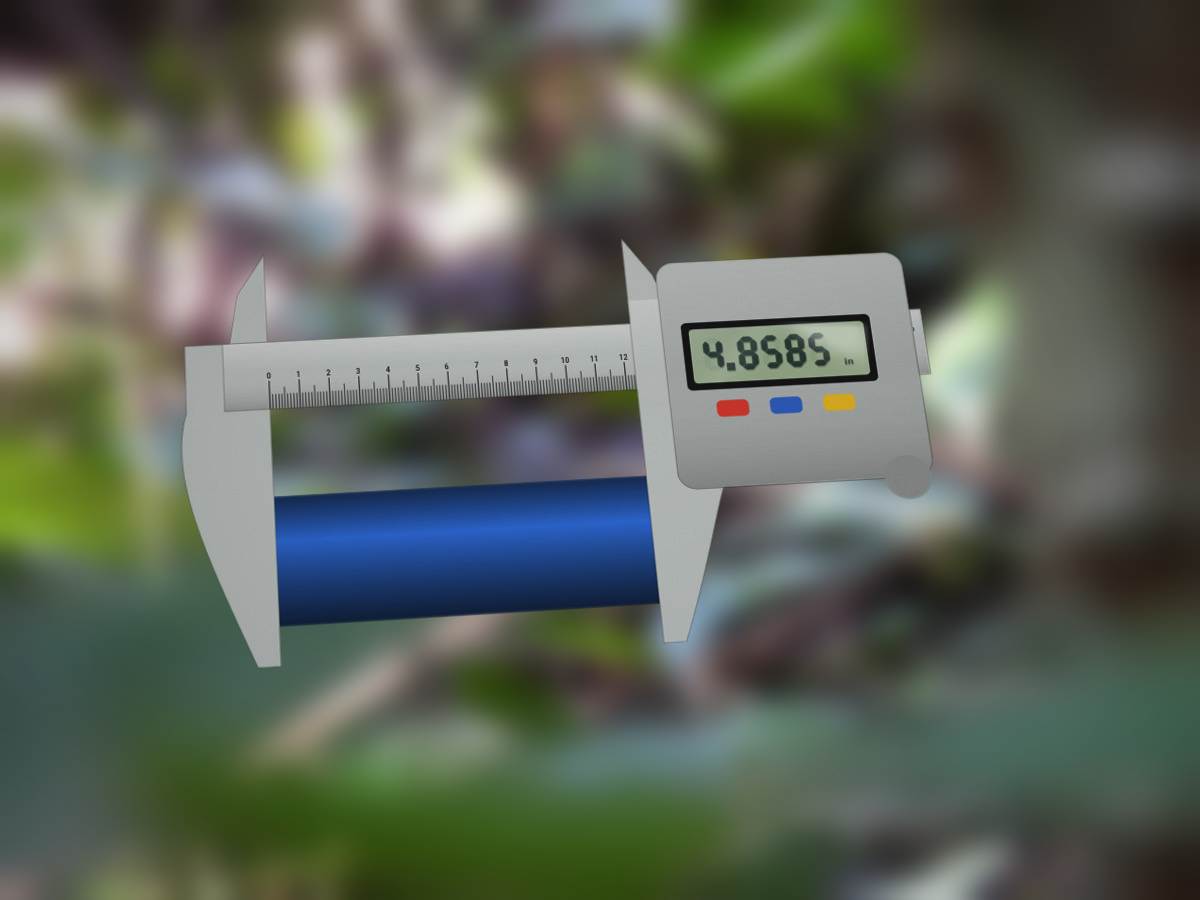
4.8585 in
